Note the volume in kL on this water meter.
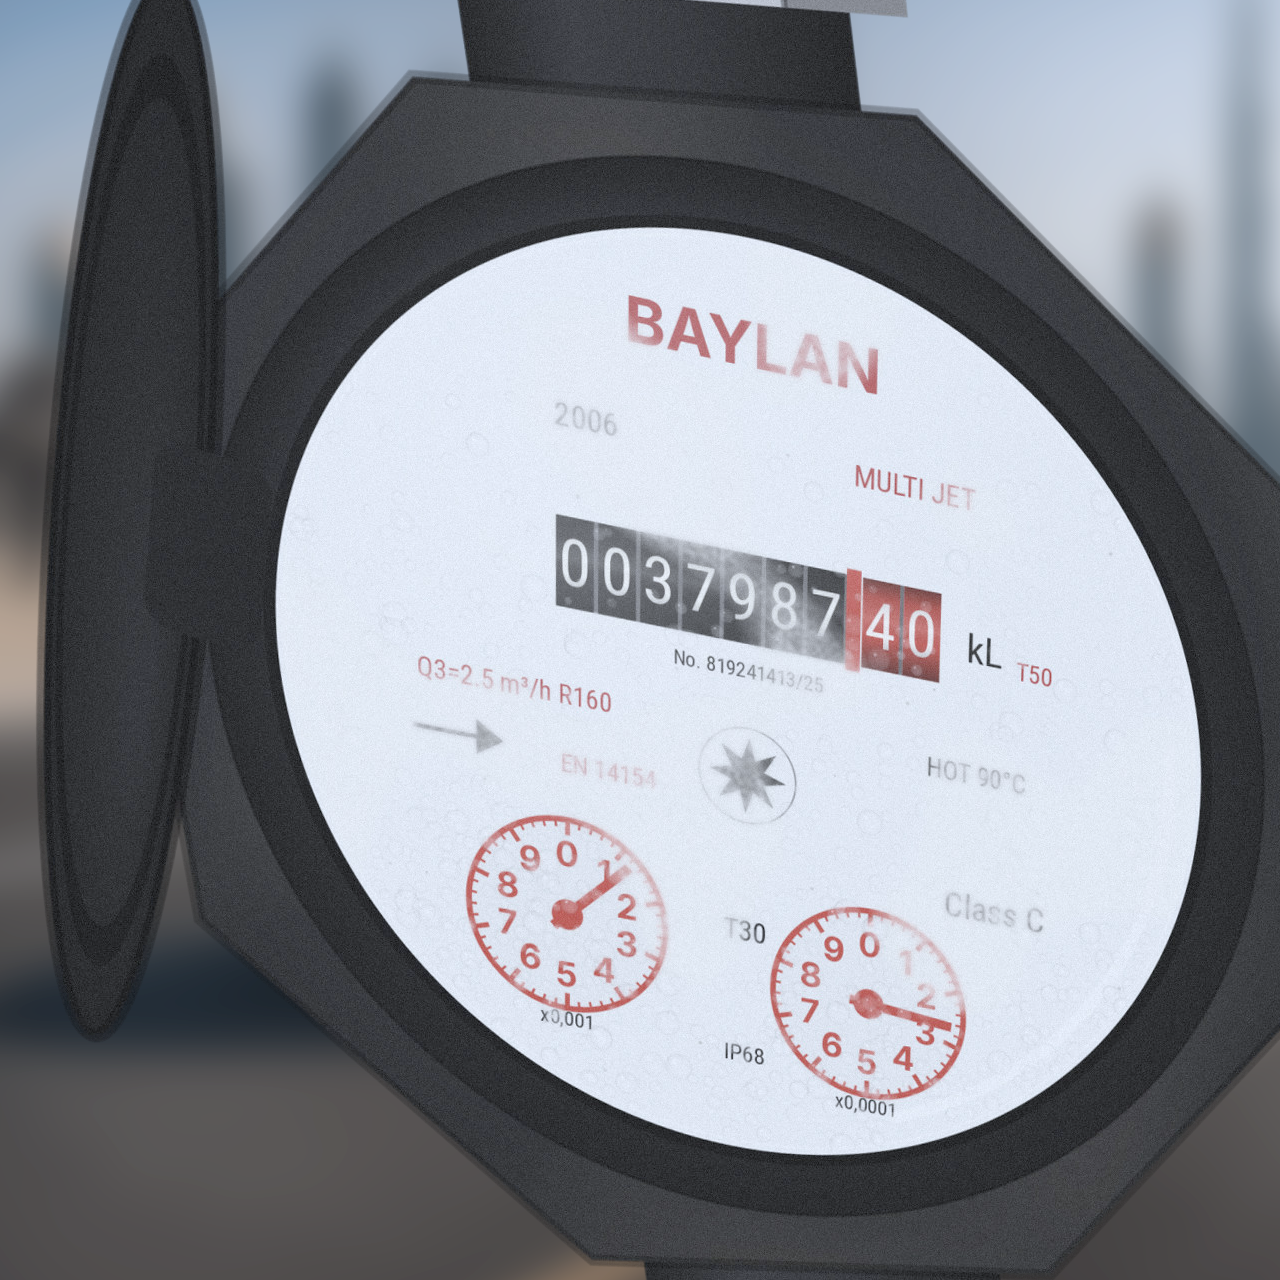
37987.4012 kL
